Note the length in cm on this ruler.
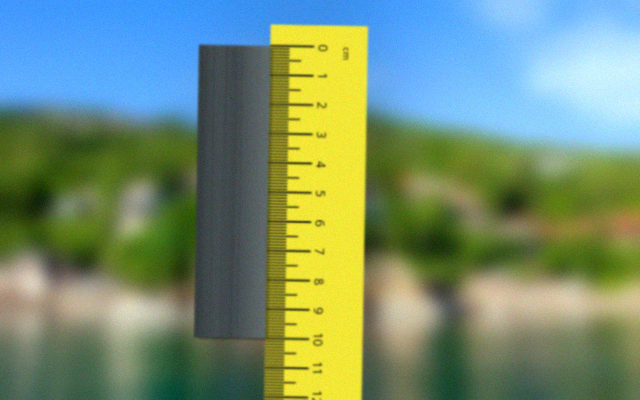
10 cm
